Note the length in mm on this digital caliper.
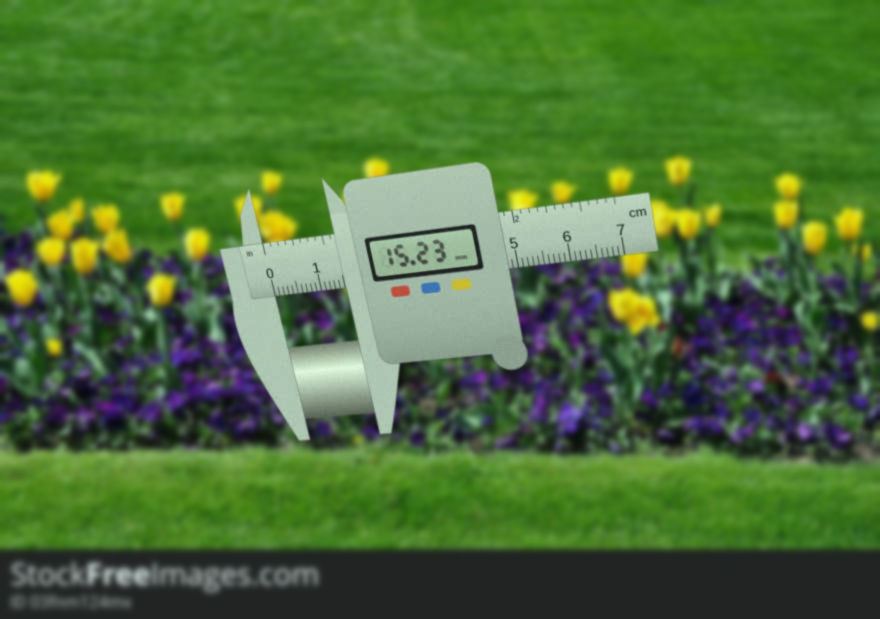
15.23 mm
